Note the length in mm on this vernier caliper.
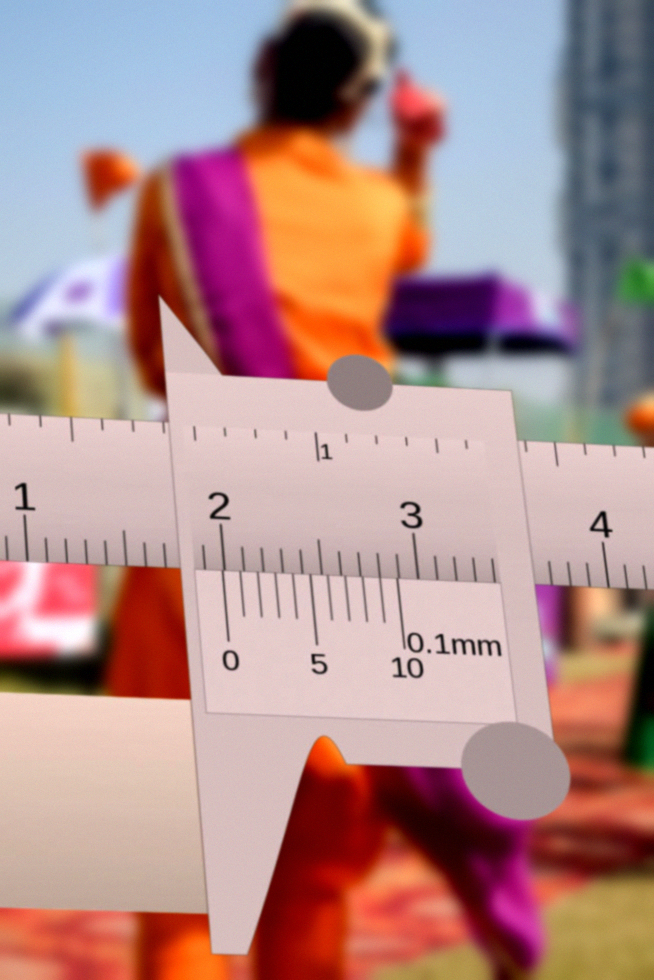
19.9 mm
